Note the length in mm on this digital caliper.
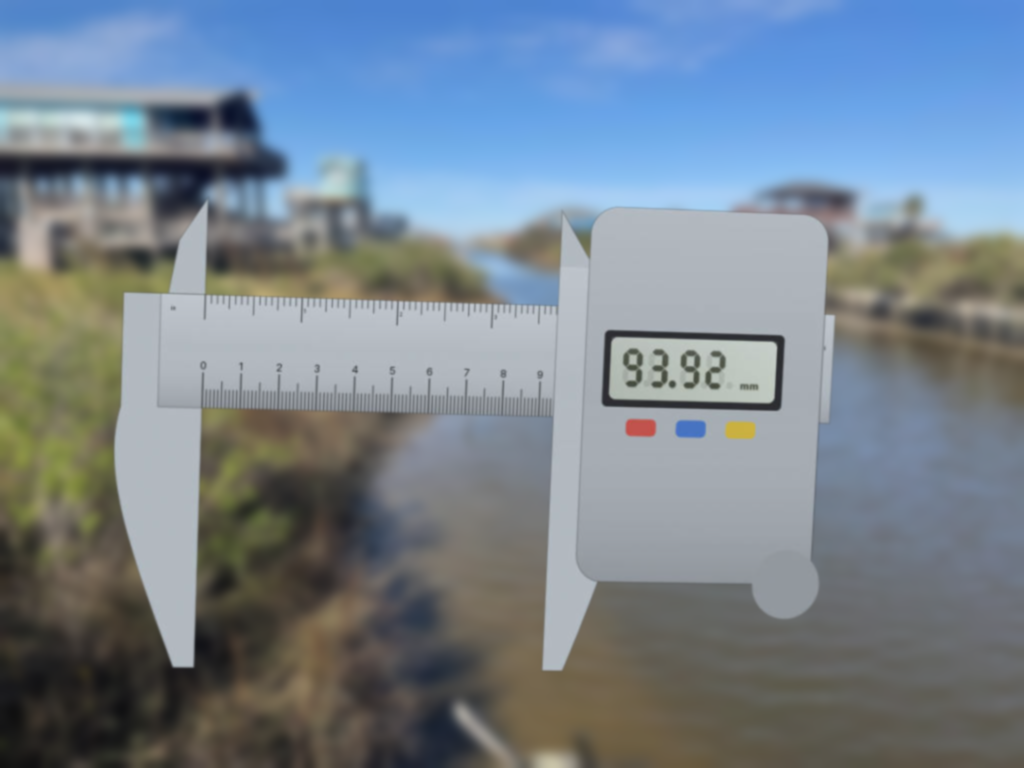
93.92 mm
